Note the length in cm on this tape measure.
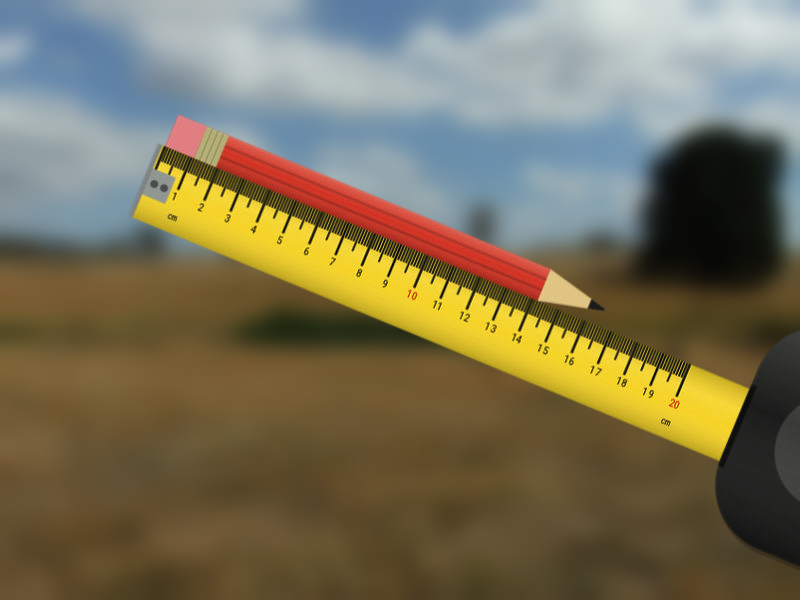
16.5 cm
